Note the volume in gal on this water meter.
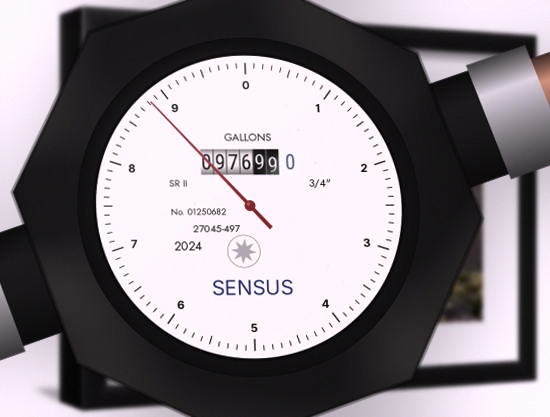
976988.8 gal
